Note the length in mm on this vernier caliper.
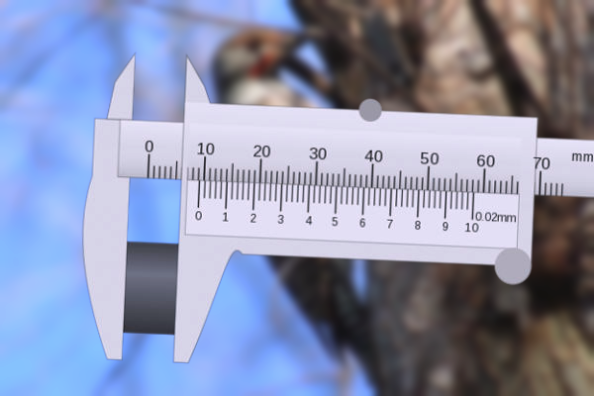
9.2 mm
